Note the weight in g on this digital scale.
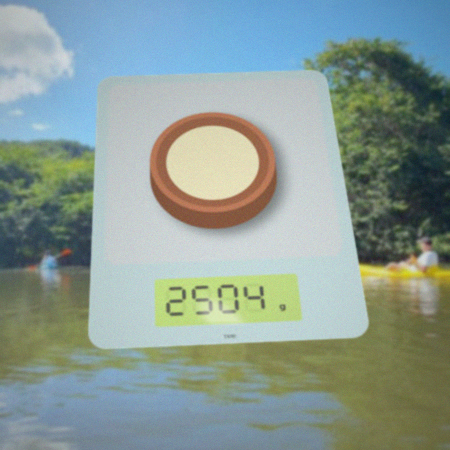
2504 g
